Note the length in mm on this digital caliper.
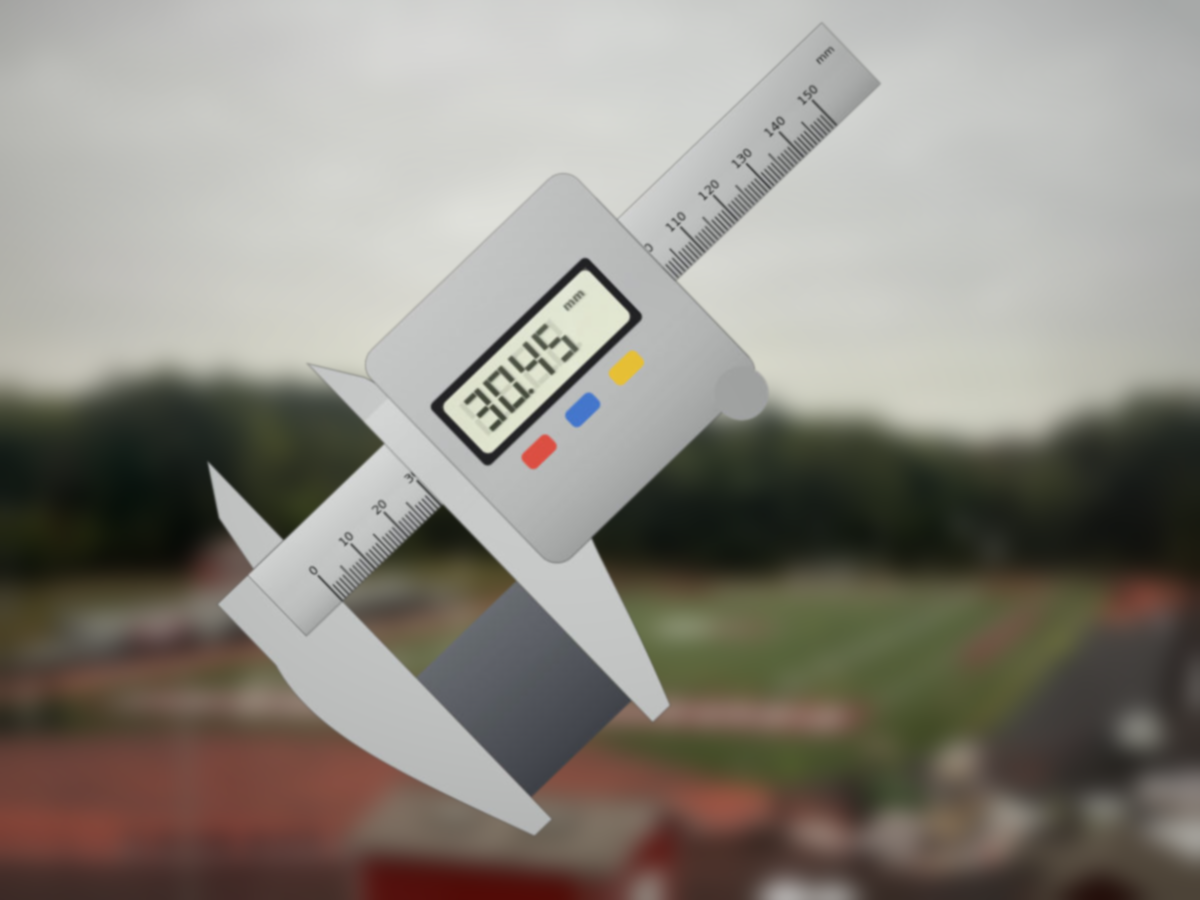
30.45 mm
